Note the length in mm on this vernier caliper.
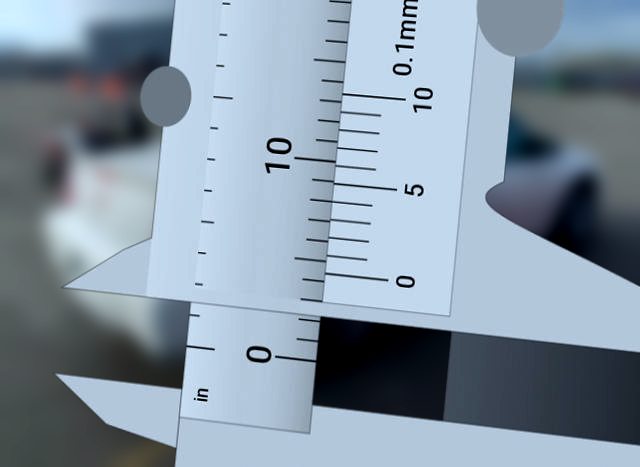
4.4 mm
